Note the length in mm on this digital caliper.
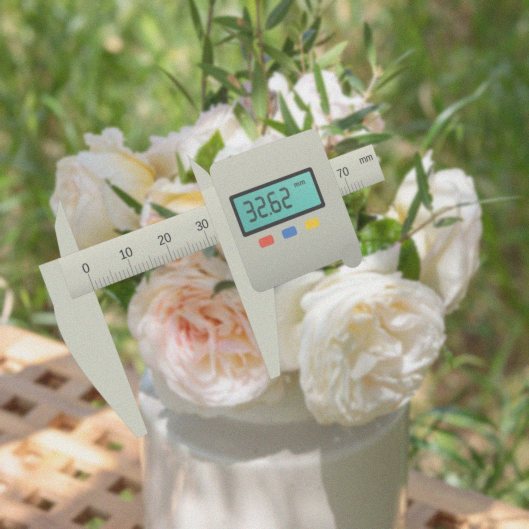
32.62 mm
